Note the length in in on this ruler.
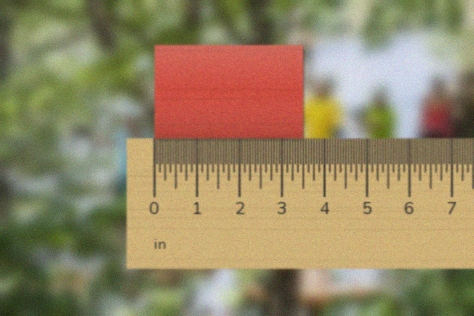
3.5 in
